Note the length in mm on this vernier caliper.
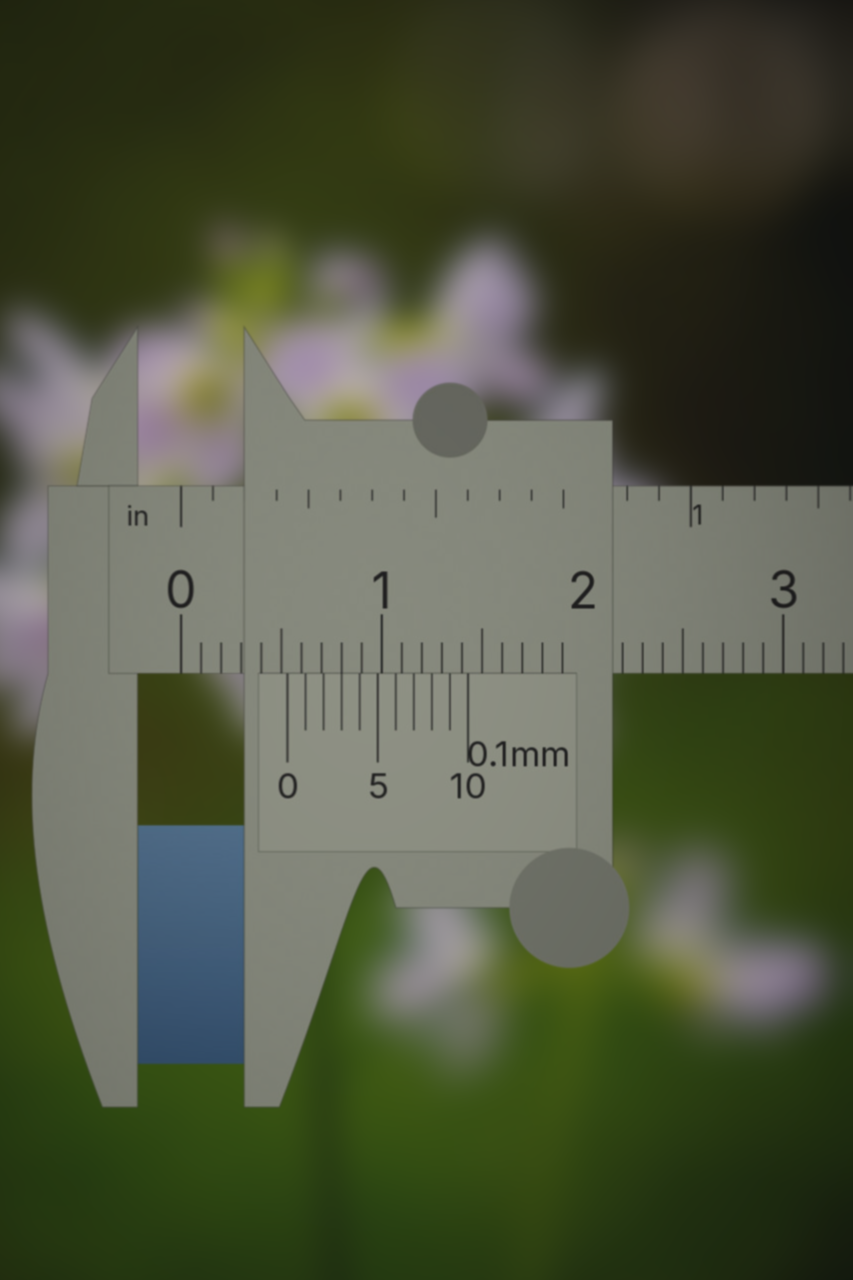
5.3 mm
